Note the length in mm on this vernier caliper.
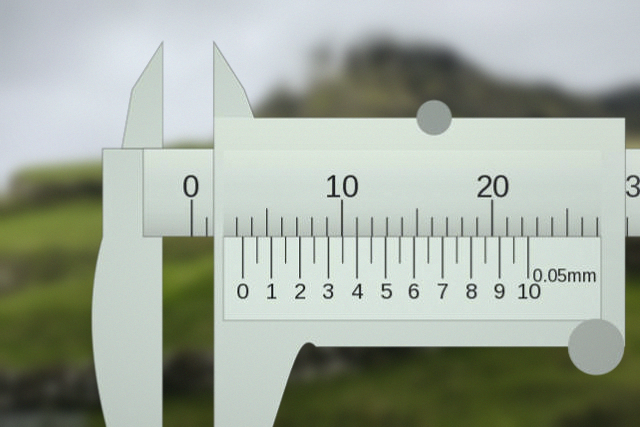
3.4 mm
